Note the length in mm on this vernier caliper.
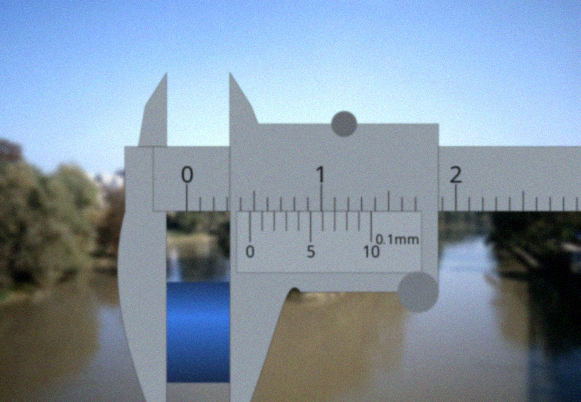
4.7 mm
